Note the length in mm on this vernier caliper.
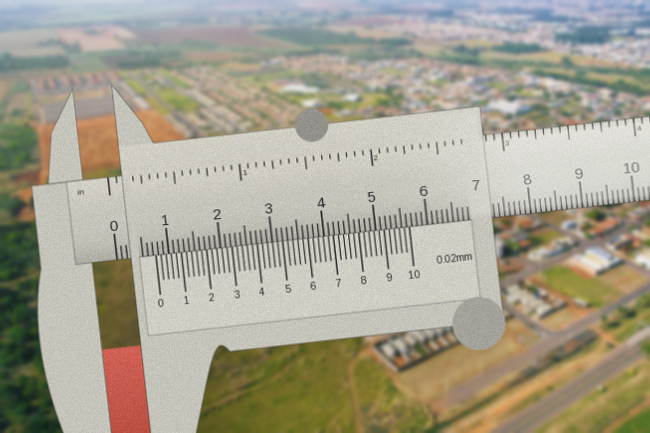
7.5 mm
